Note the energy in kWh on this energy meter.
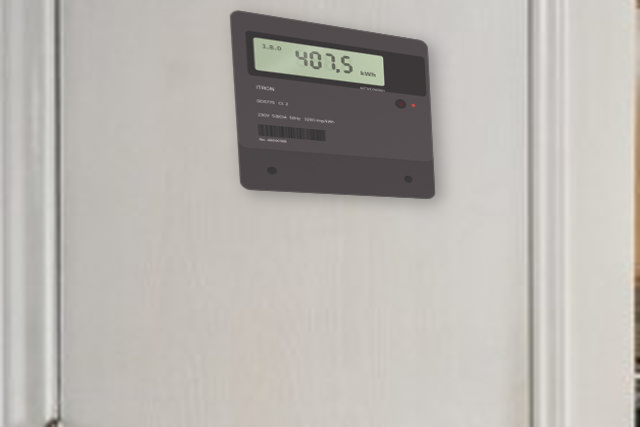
407.5 kWh
